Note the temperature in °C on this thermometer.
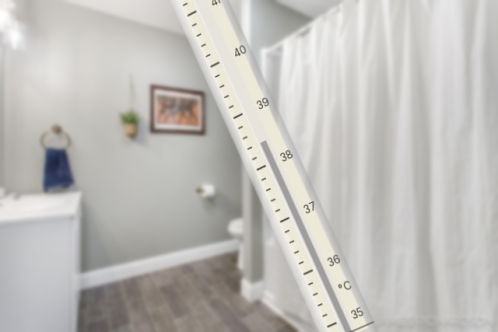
38.4 °C
